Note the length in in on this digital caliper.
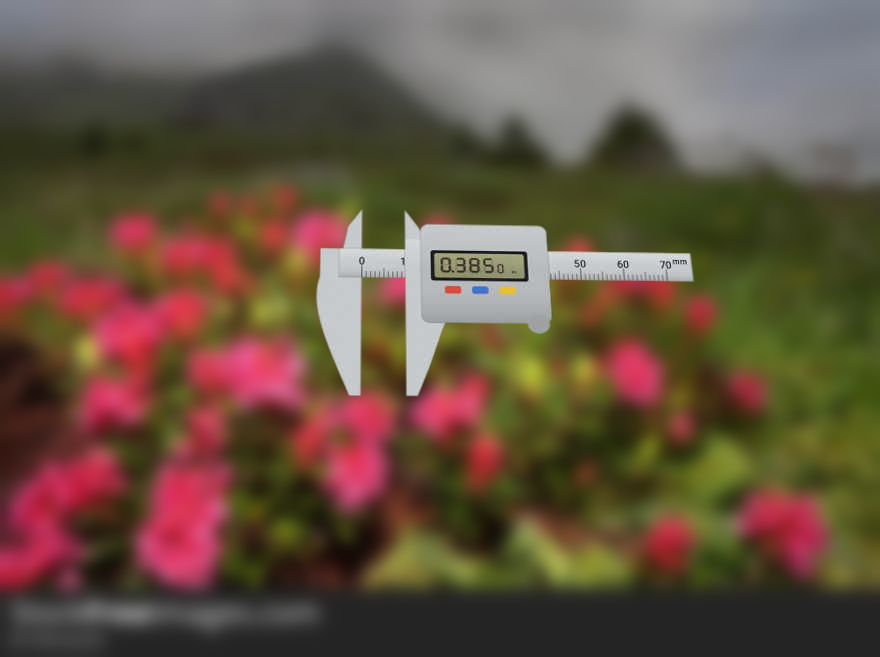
0.3850 in
